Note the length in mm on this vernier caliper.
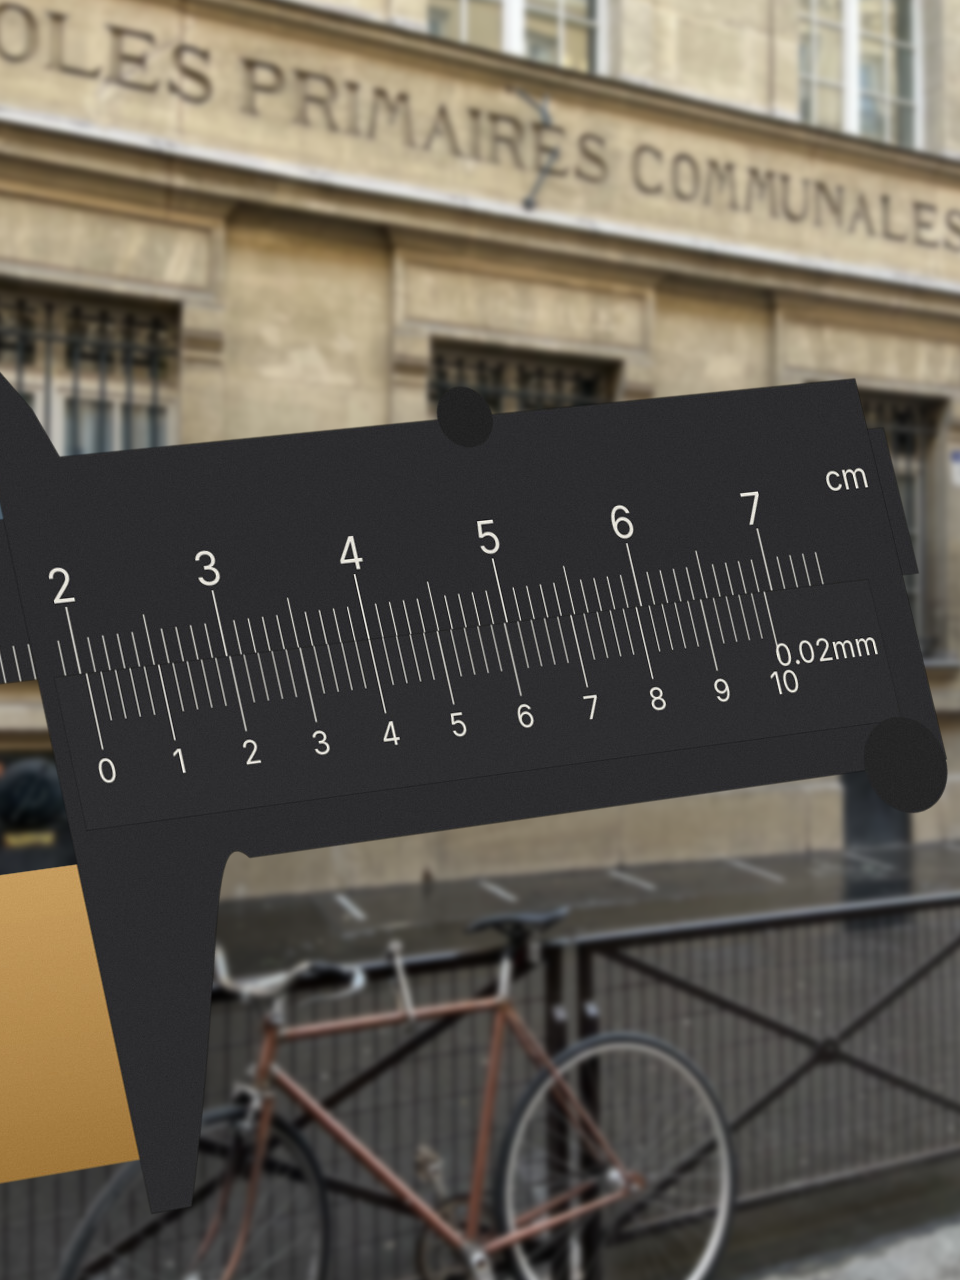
20.4 mm
